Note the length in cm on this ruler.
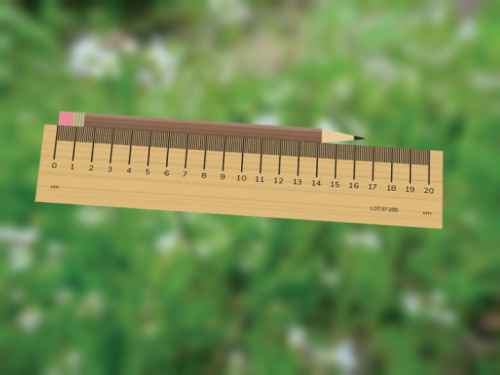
16.5 cm
